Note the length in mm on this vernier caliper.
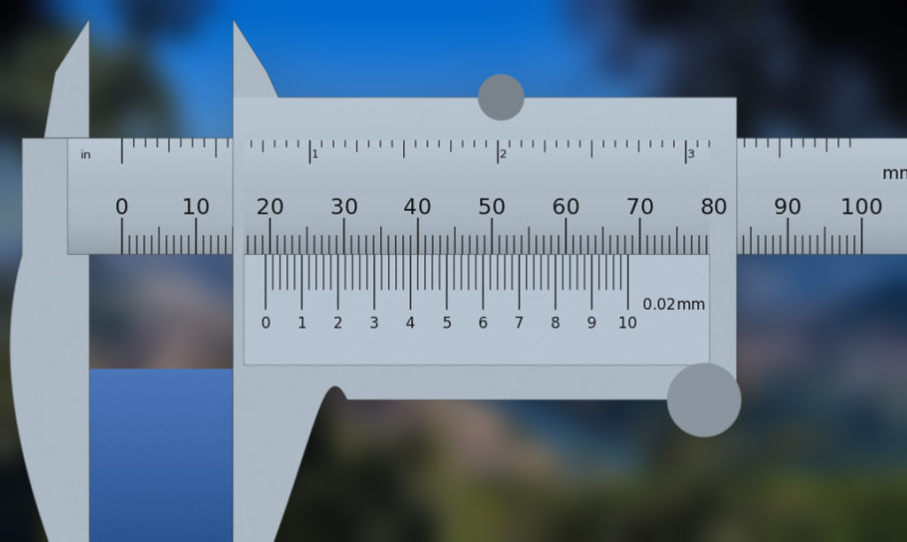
19.4 mm
